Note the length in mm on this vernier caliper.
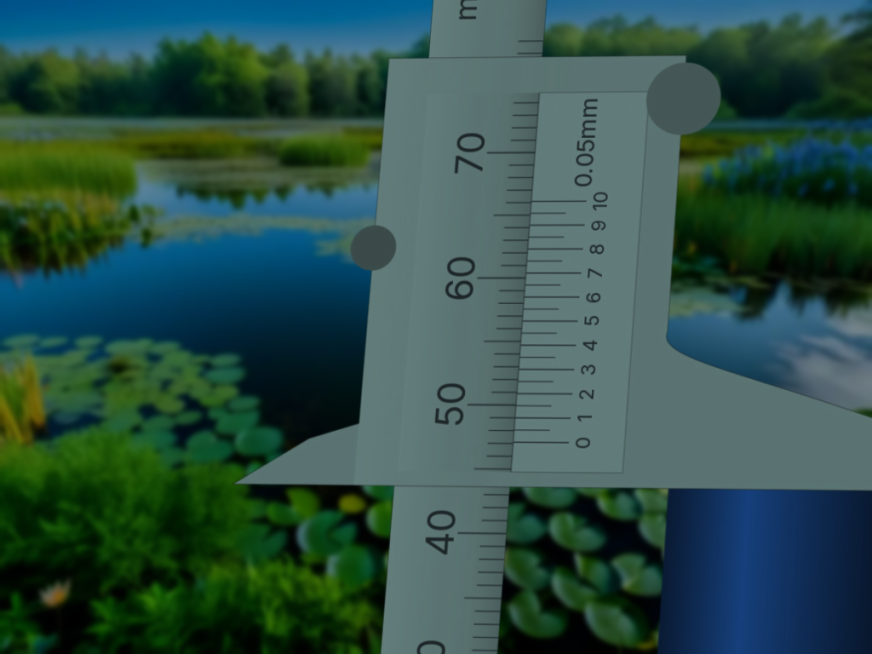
47.1 mm
